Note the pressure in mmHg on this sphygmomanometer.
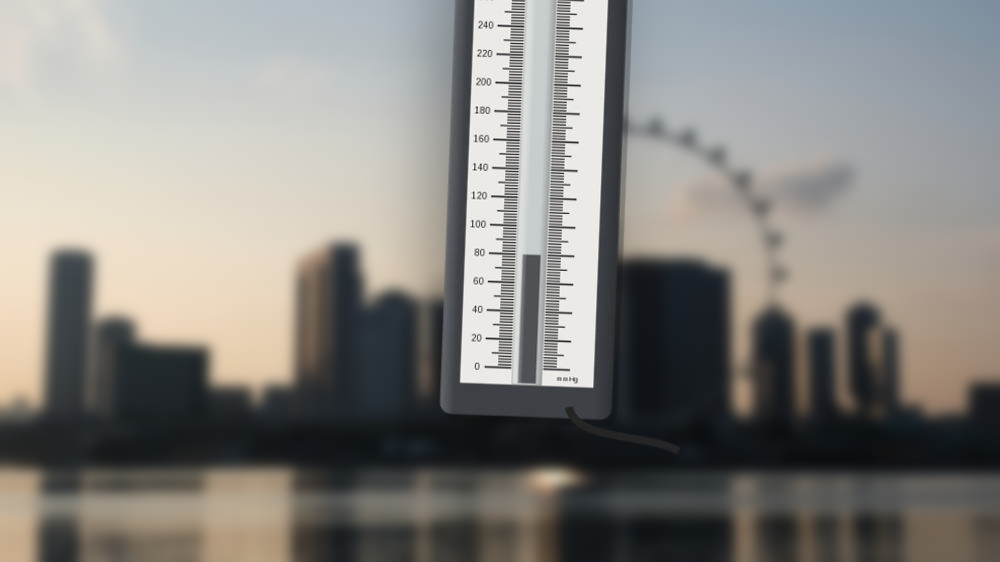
80 mmHg
